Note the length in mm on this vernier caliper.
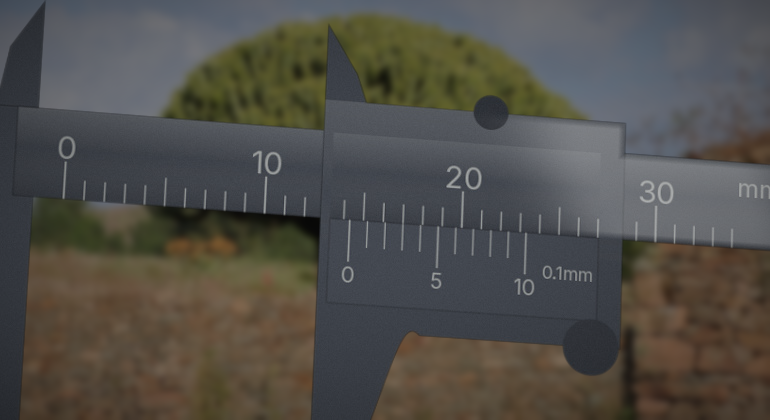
14.3 mm
